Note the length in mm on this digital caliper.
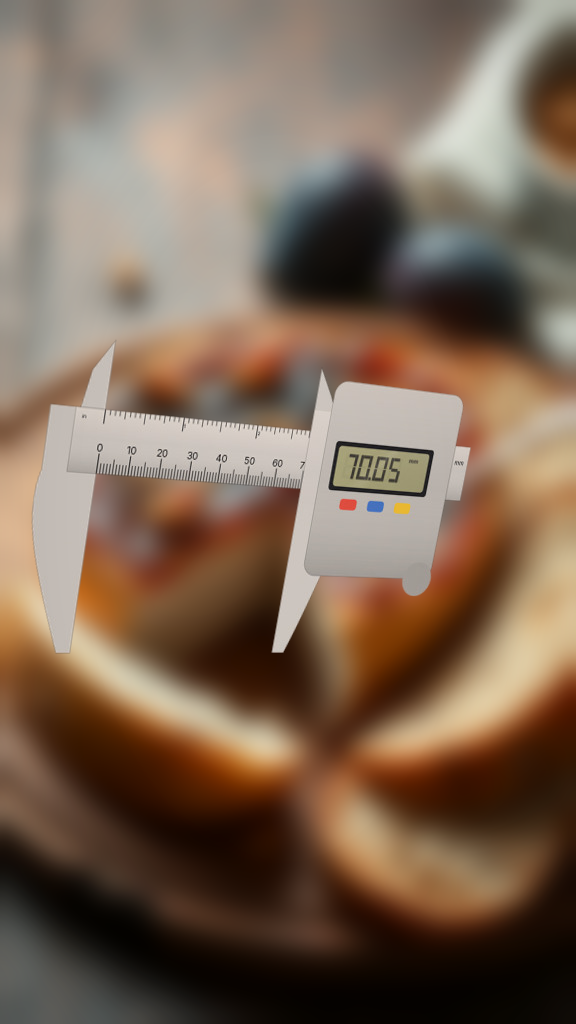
70.05 mm
